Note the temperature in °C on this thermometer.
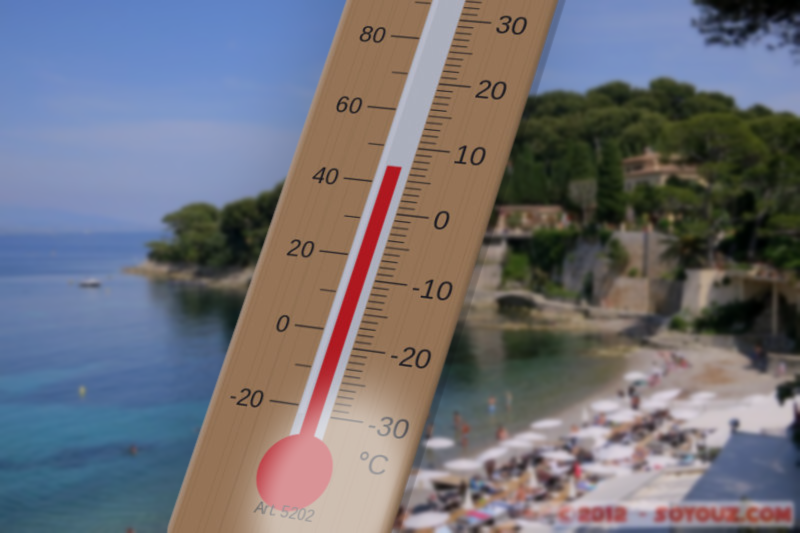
7 °C
